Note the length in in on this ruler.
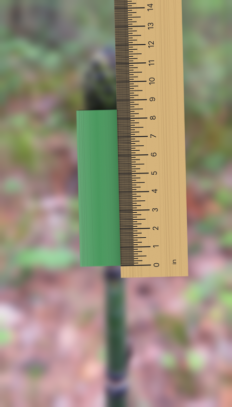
8.5 in
